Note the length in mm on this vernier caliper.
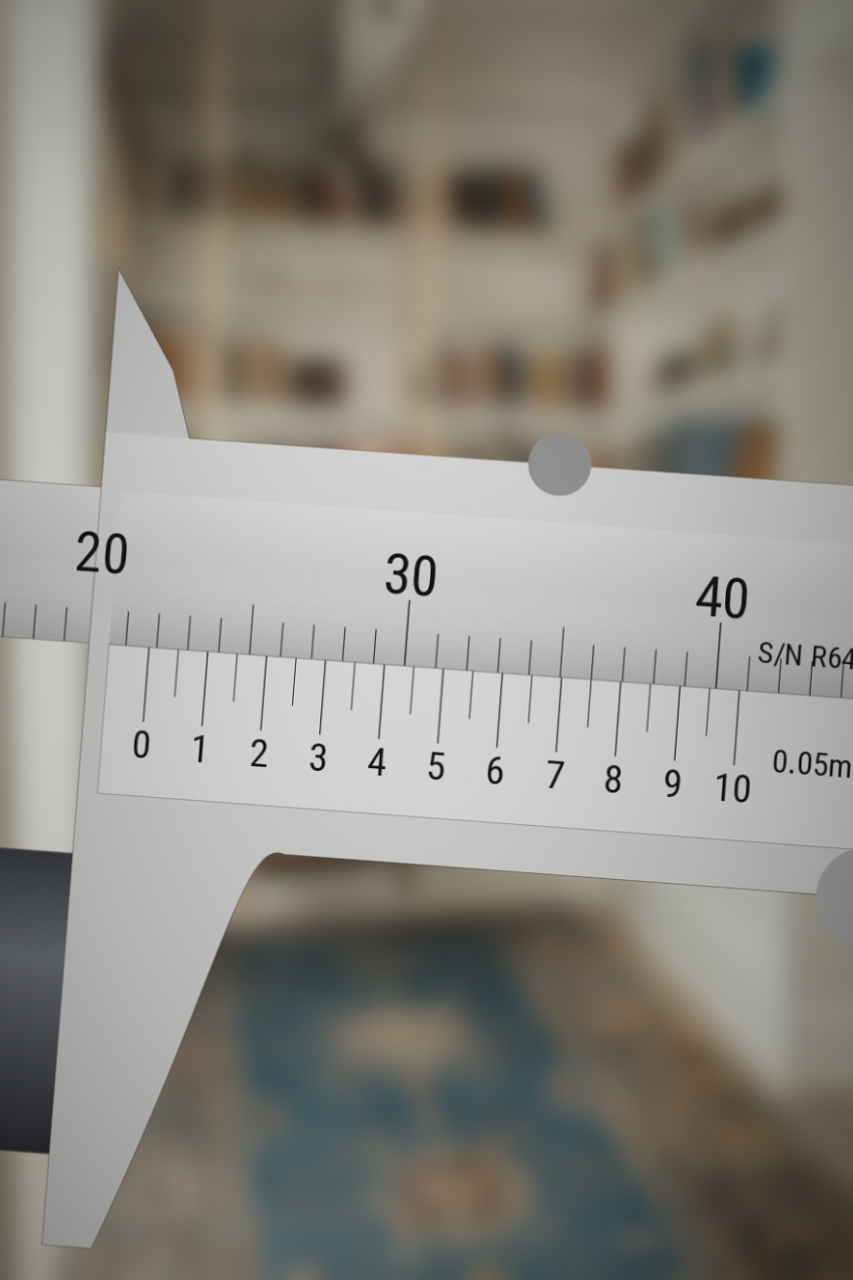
21.75 mm
